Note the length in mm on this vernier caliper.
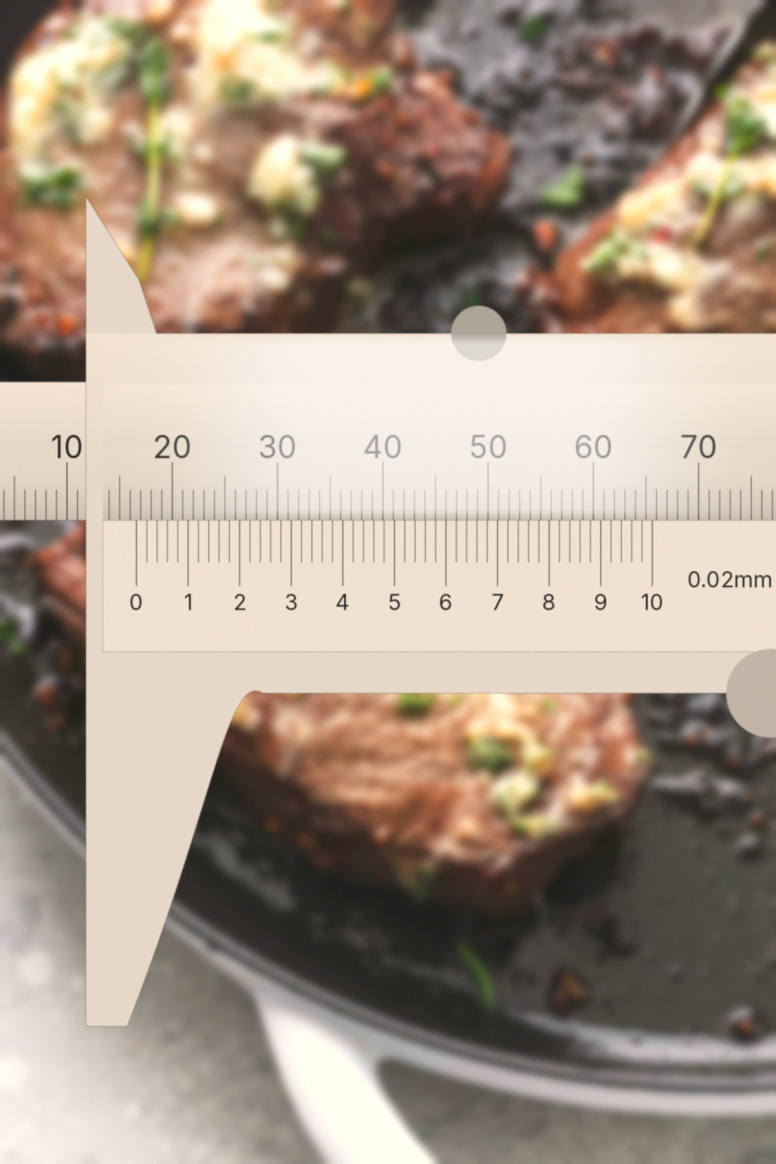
16.6 mm
